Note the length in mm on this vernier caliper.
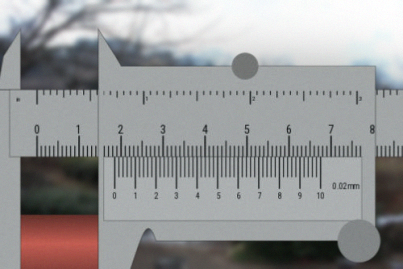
18.5 mm
